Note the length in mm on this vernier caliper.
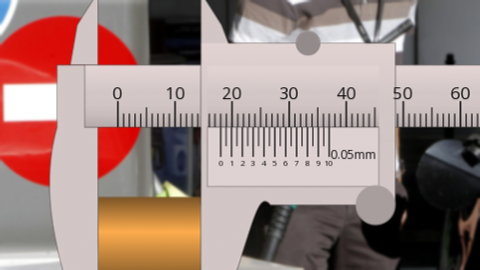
18.0 mm
